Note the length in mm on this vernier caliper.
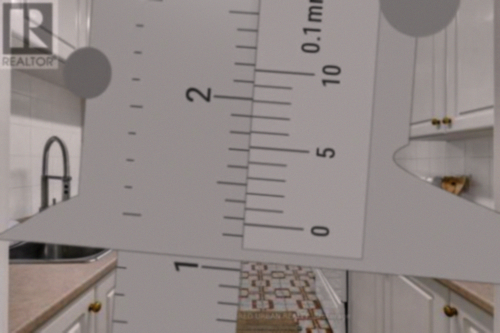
12.7 mm
